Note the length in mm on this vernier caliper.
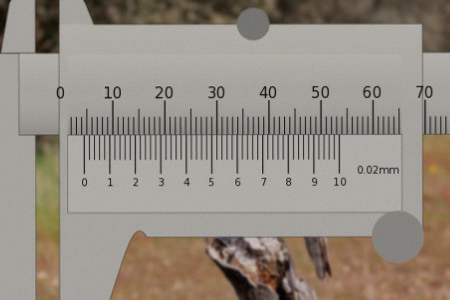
4.5 mm
